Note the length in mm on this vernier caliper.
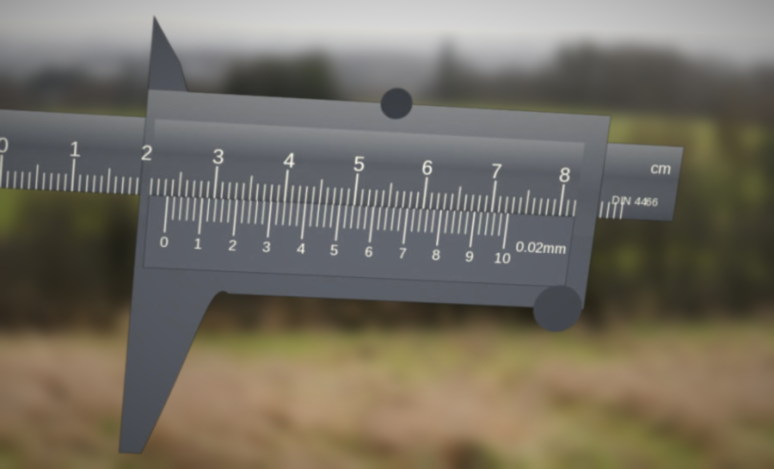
23.4 mm
